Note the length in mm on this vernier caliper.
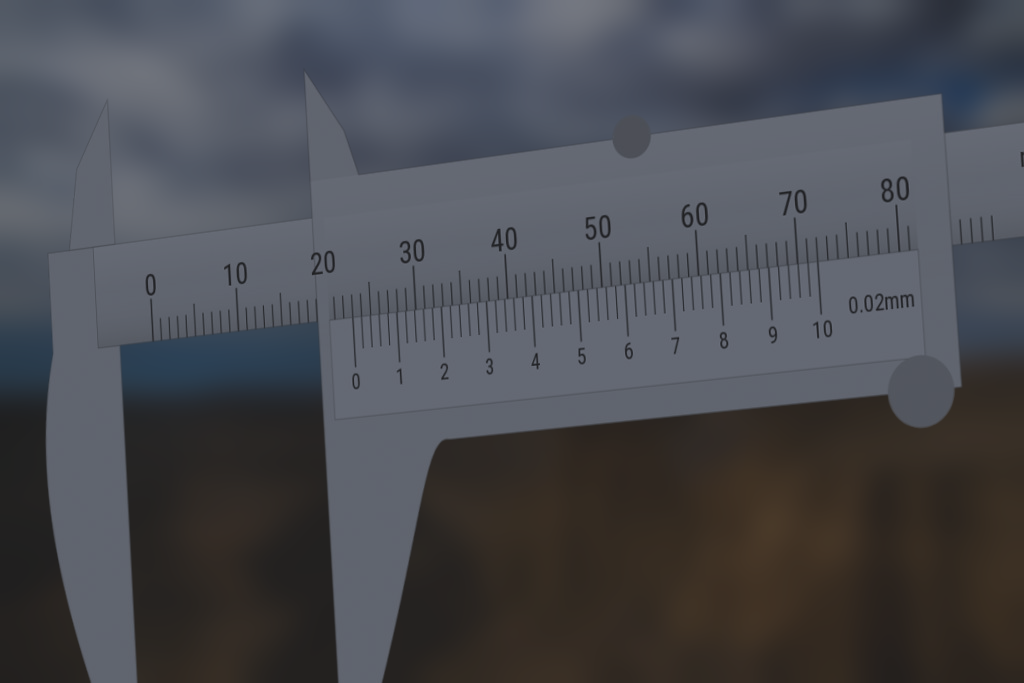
23.0 mm
